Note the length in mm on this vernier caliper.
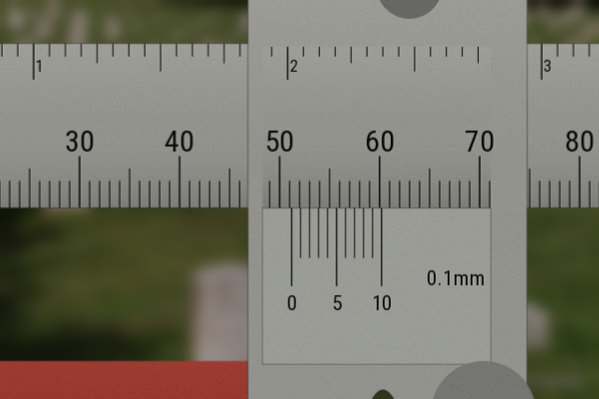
51.2 mm
